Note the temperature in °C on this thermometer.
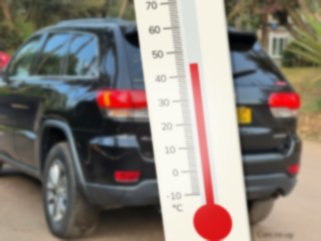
45 °C
